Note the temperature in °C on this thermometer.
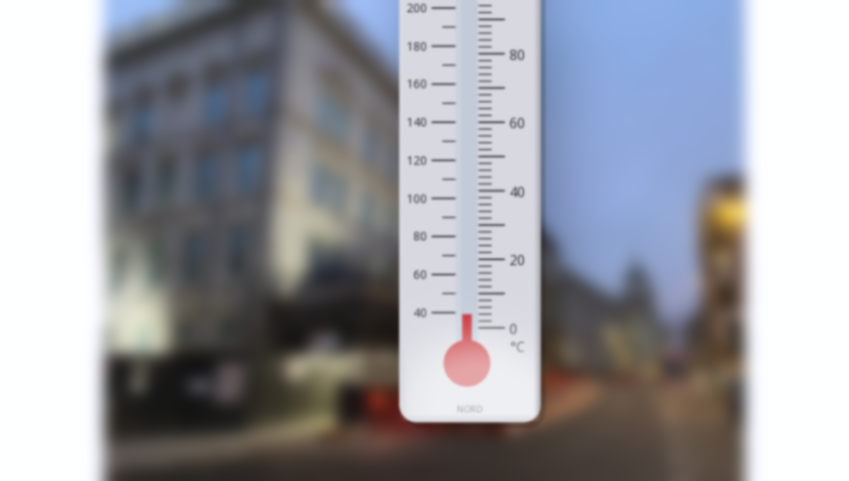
4 °C
